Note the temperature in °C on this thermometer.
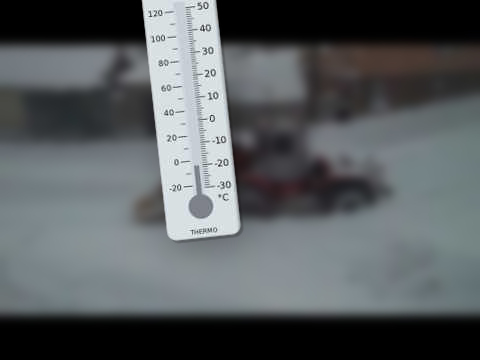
-20 °C
